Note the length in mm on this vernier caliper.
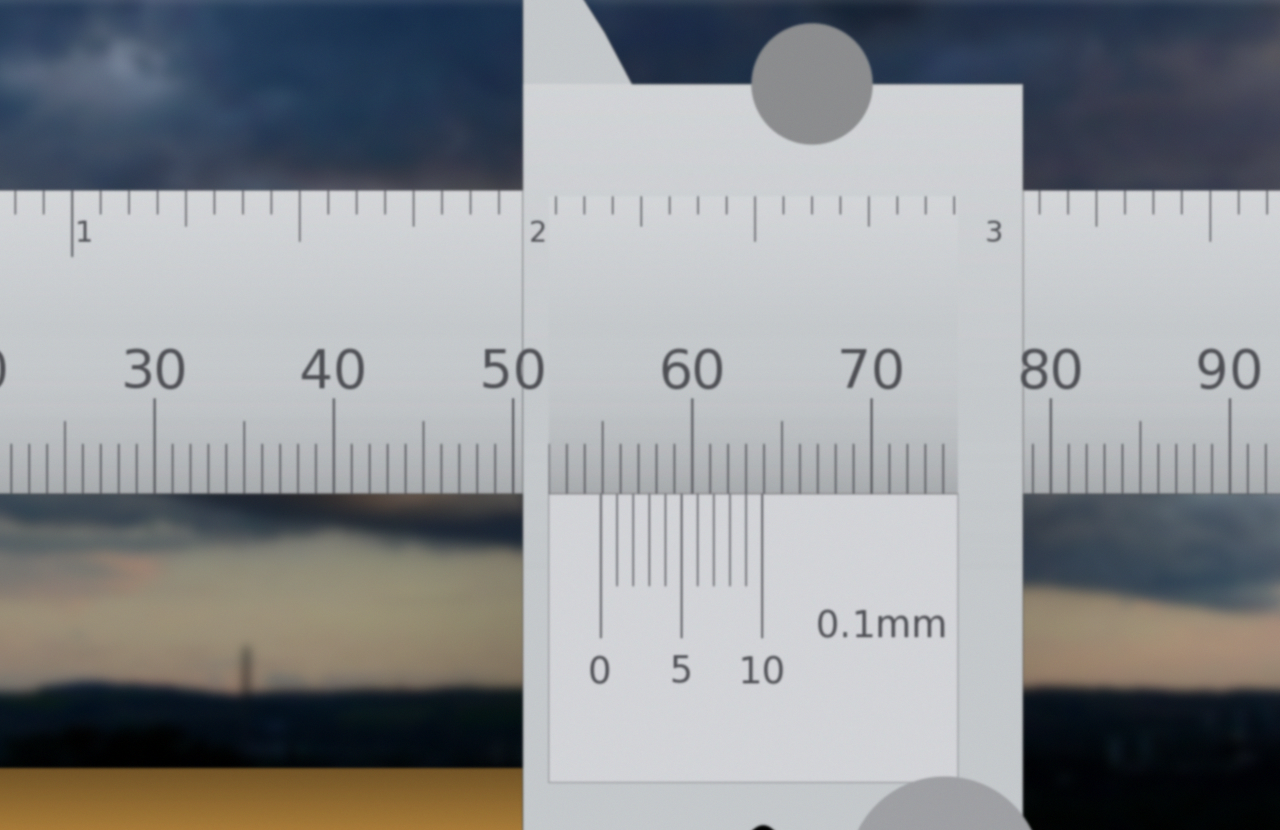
54.9 mm
